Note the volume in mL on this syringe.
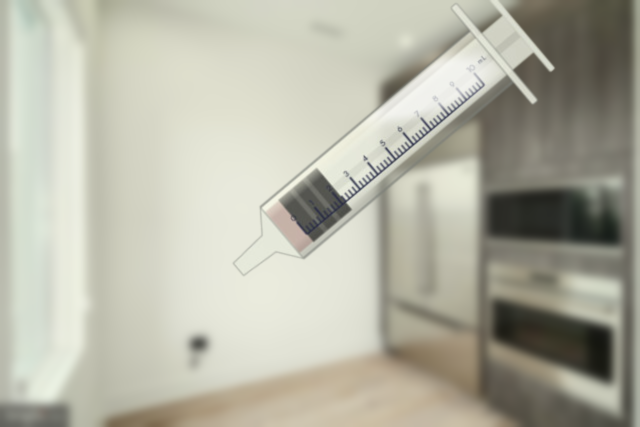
0 mL
